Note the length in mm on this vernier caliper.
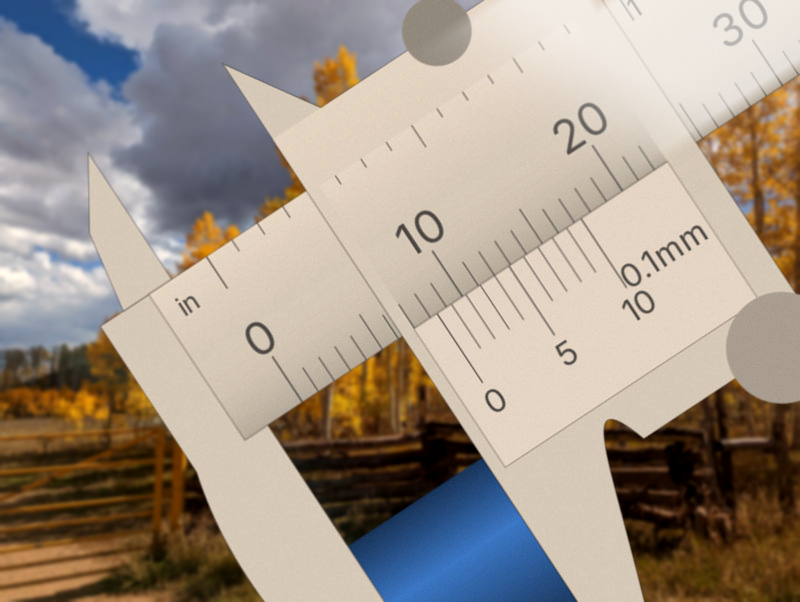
8.4 mm
